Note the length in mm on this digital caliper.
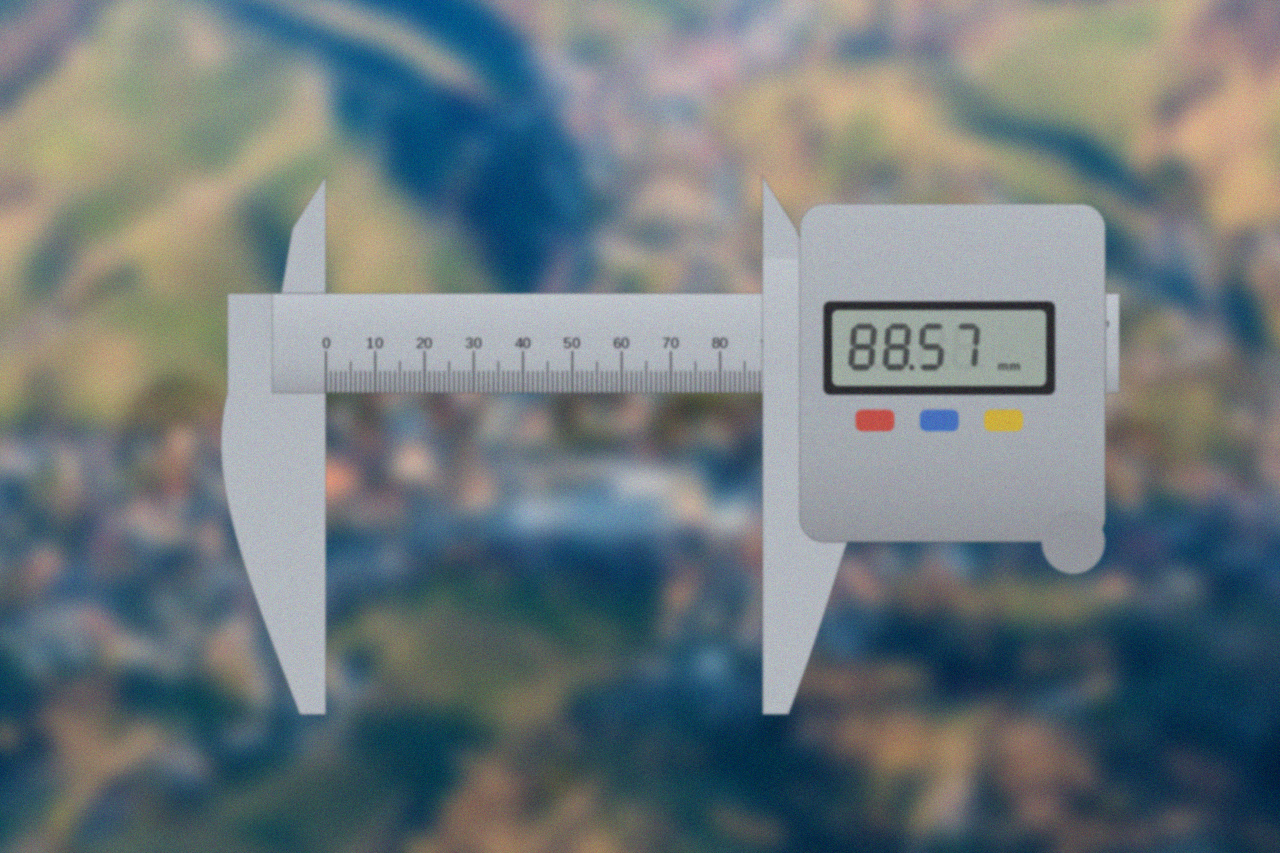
88.57 mm
